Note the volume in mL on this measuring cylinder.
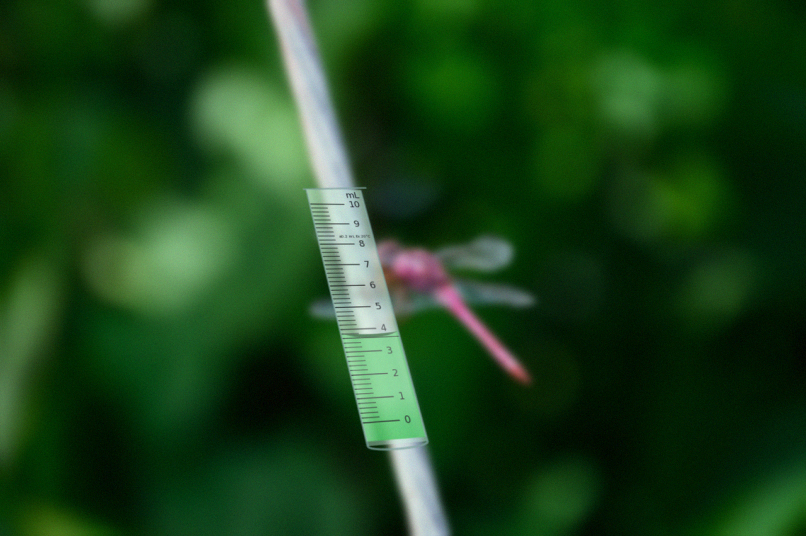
3.6 mL
